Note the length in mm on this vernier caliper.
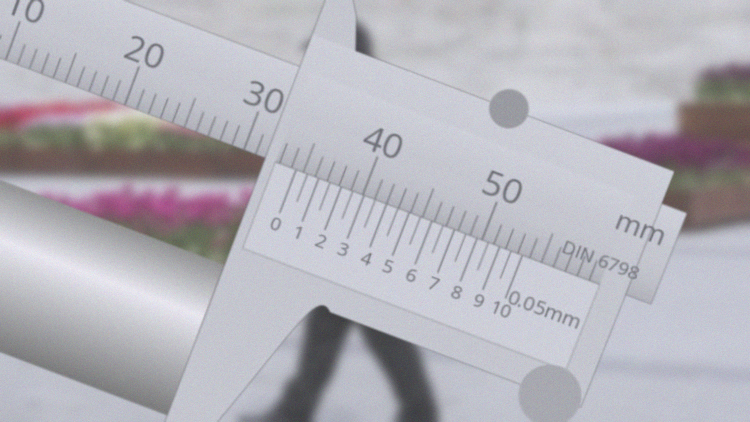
34.4 mm
